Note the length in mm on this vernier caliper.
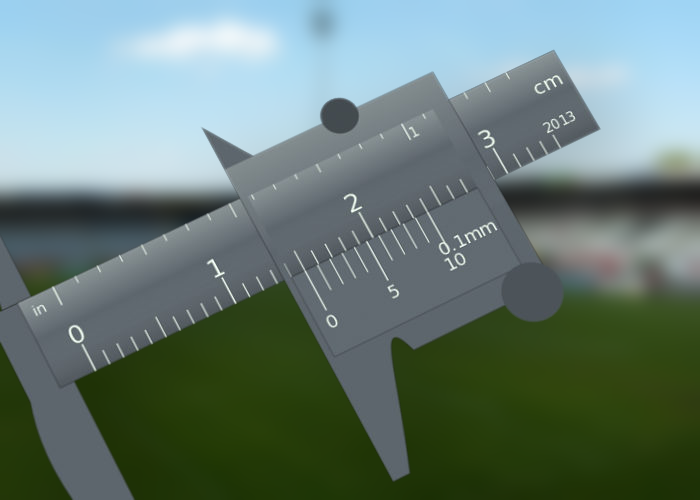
15.0 mm
